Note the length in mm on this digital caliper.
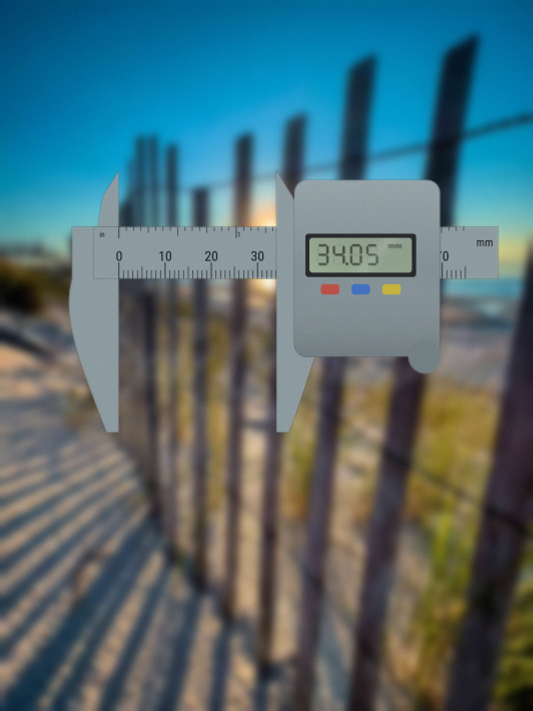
34.05 mm
